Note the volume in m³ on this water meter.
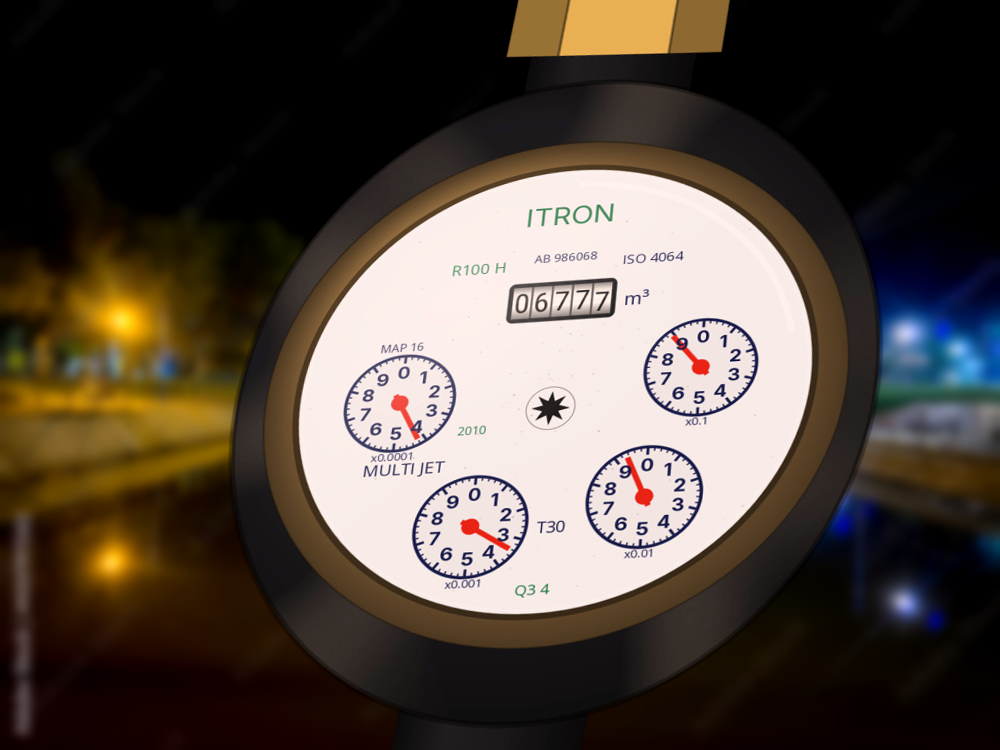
6776.8934 m³
